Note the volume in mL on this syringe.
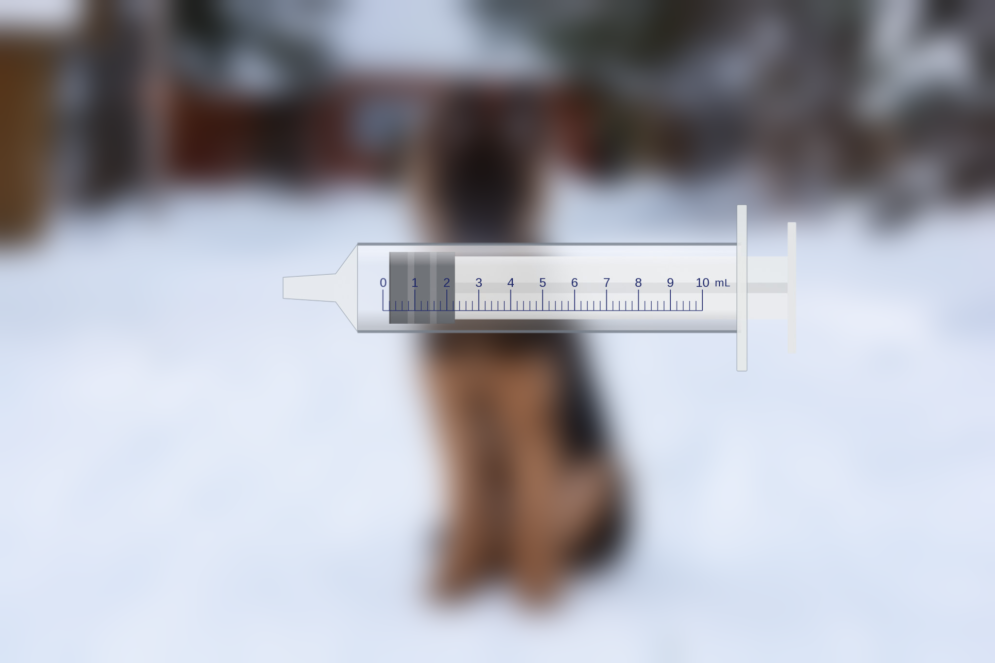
0.2 mL
